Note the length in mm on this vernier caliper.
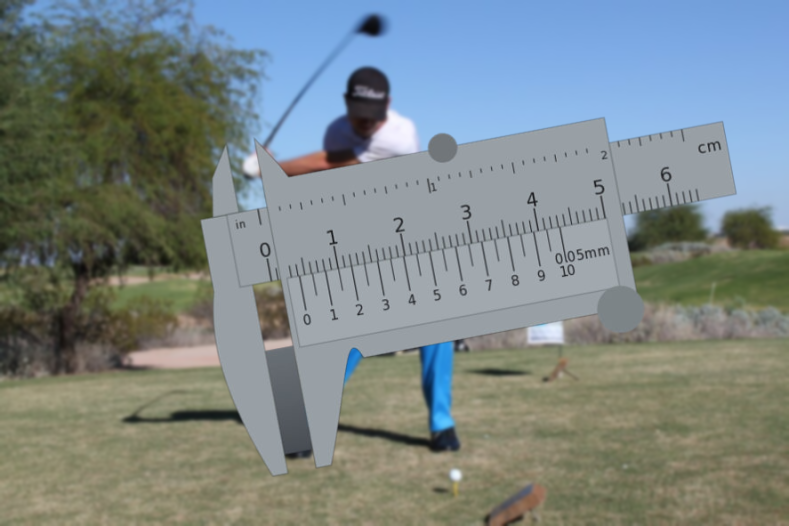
4.2 mm
